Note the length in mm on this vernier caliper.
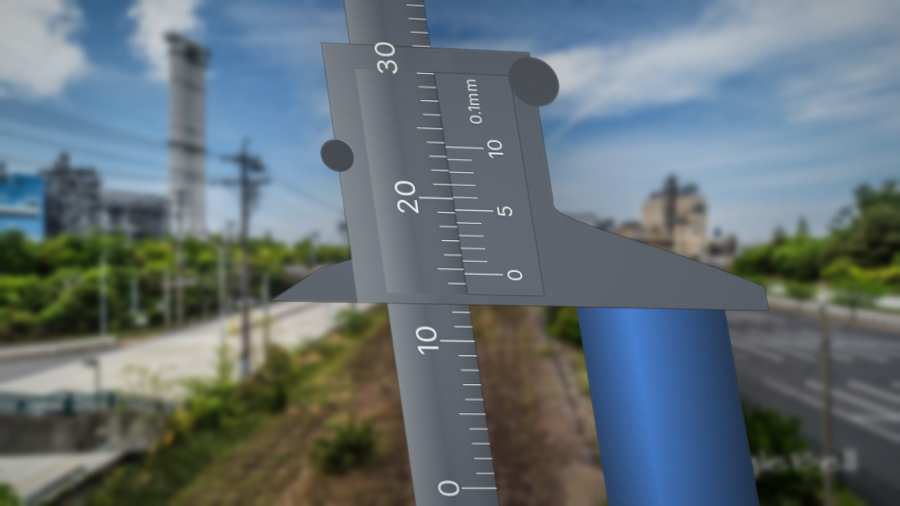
14.7 mm
